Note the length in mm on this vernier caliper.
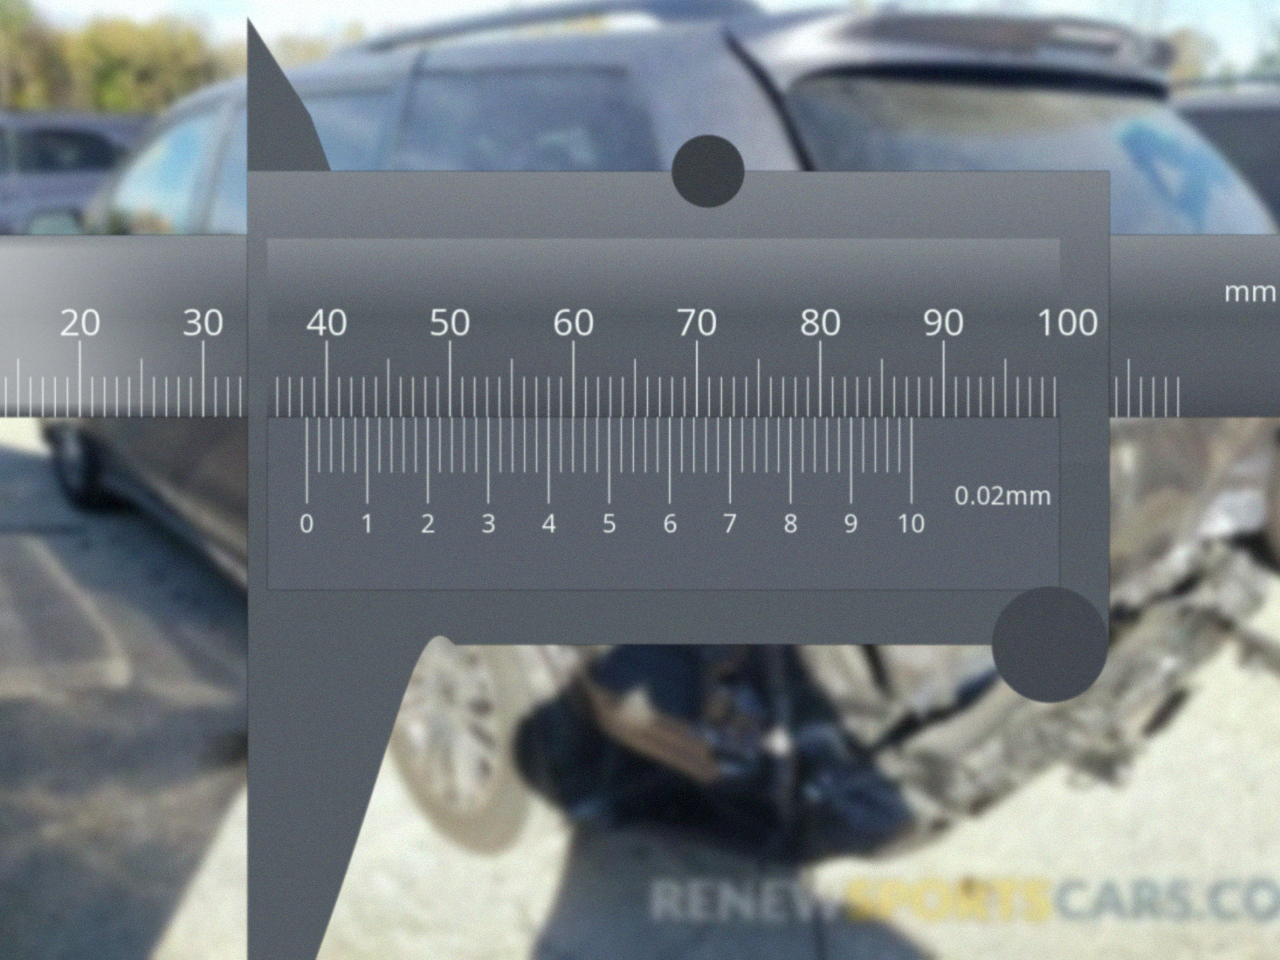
38.4 mm
